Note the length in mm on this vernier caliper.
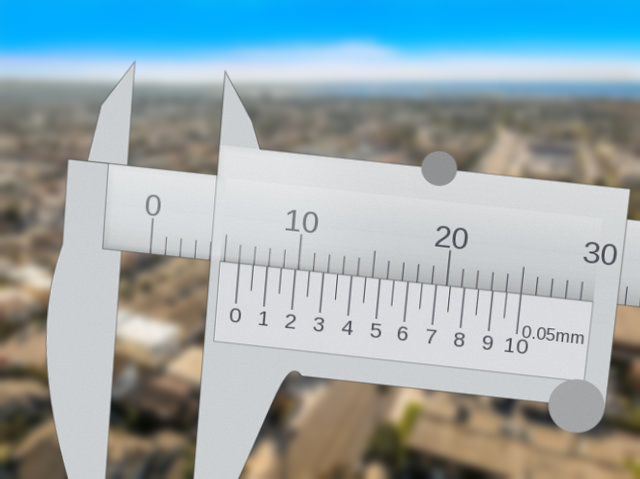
6.0 mm
